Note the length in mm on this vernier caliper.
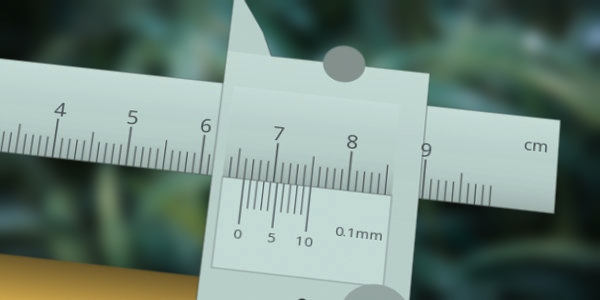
66.0 mm
